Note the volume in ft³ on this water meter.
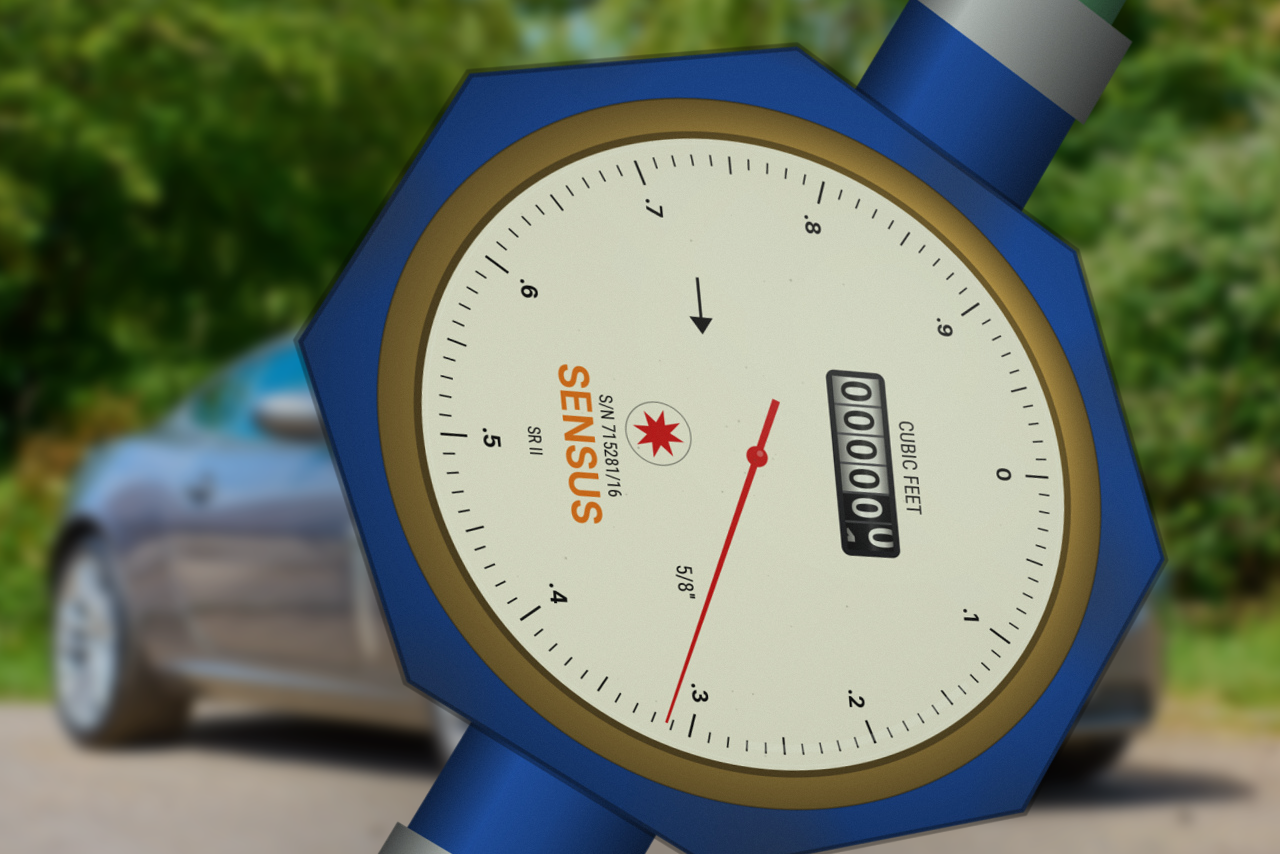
0.31 ft³
